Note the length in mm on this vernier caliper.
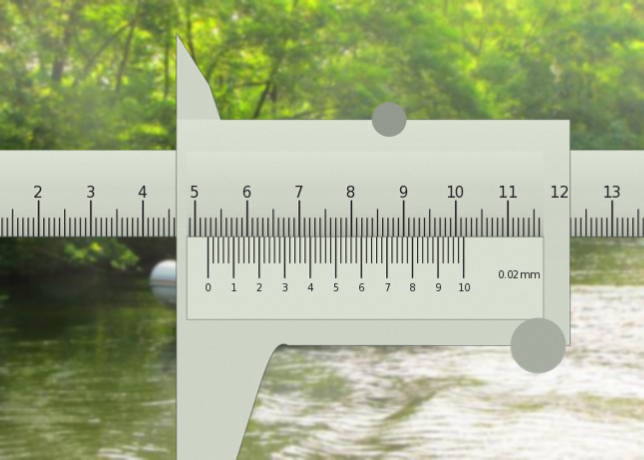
52.5 mm
